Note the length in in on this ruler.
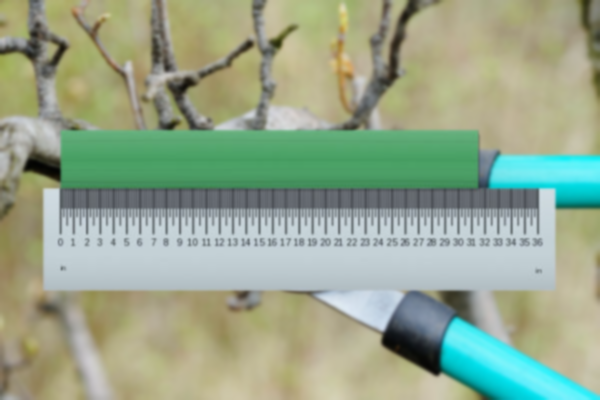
31.5 in
